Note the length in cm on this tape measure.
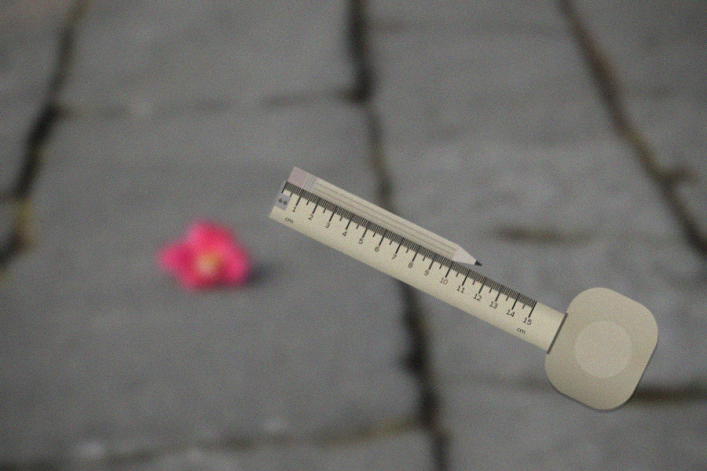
11.5 cm
